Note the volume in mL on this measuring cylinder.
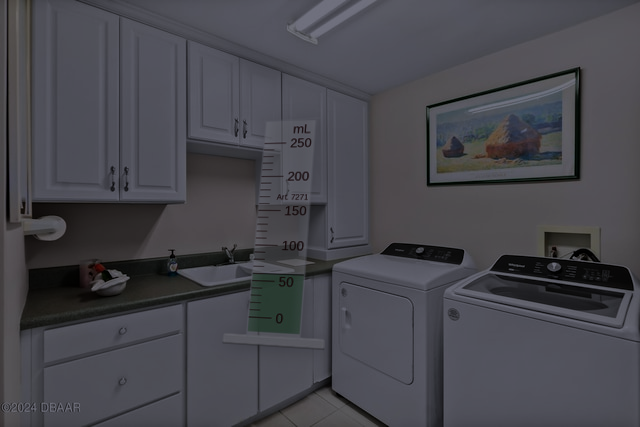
60 mL
